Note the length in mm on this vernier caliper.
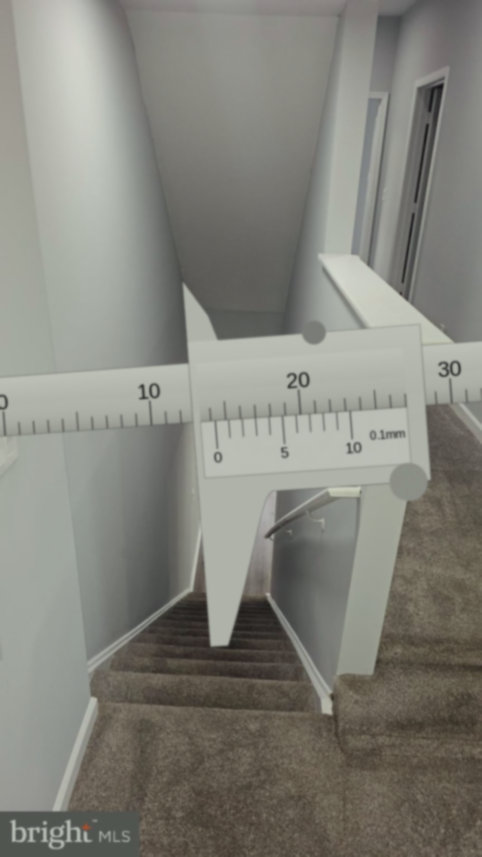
14.3 mm
